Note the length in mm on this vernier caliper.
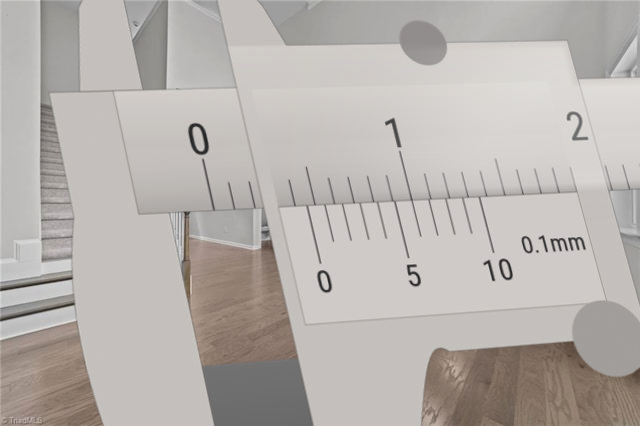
4.6 mm
